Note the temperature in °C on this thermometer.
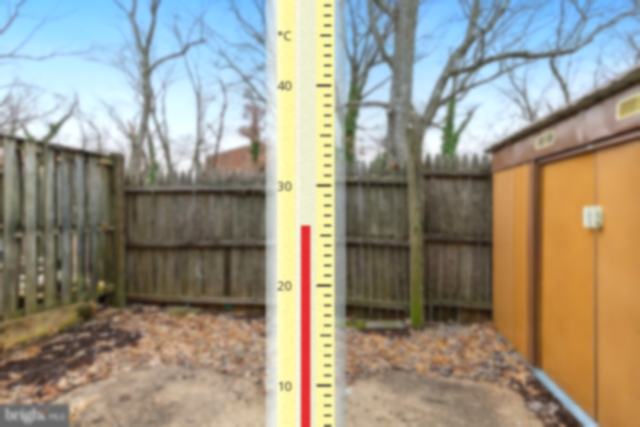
26 °C
